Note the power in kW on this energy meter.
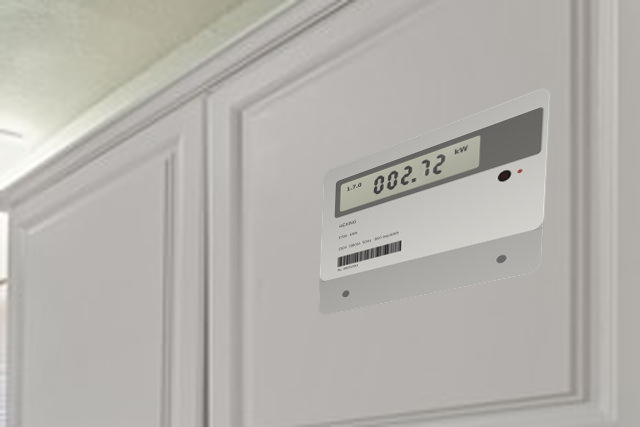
2.72 kW
